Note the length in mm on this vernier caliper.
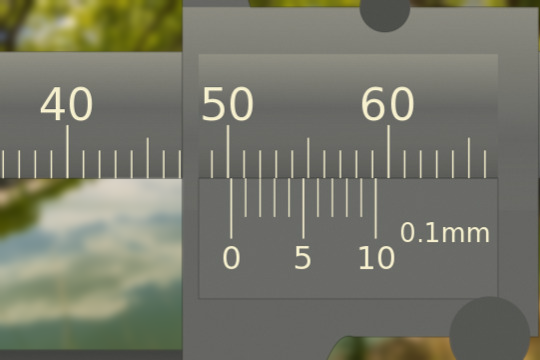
50.2 mm
